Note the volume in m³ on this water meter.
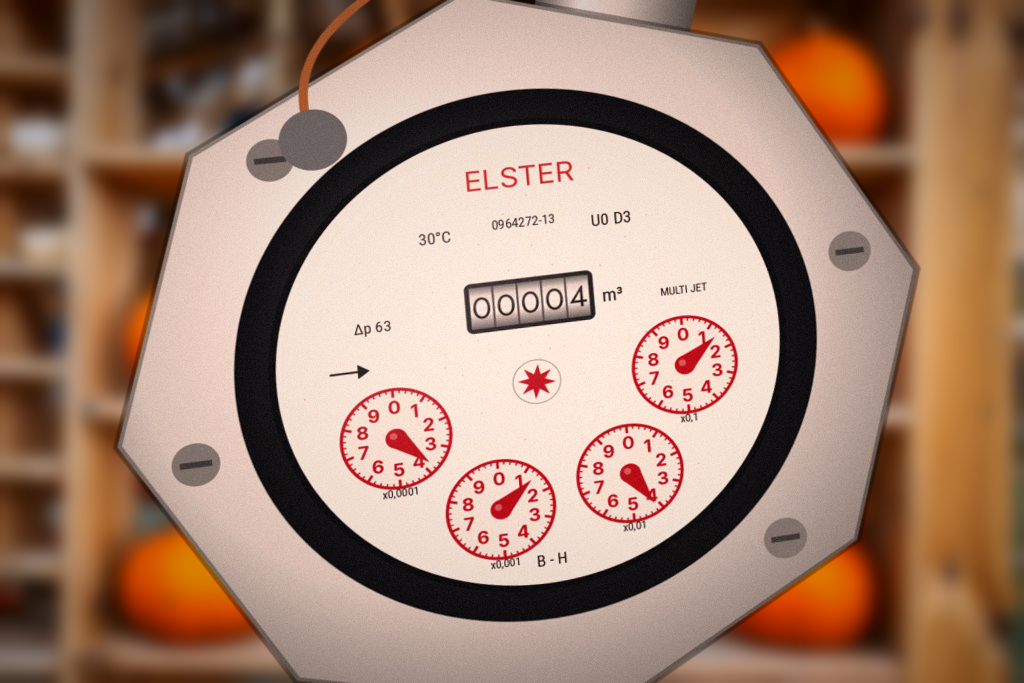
4.1413 m³
